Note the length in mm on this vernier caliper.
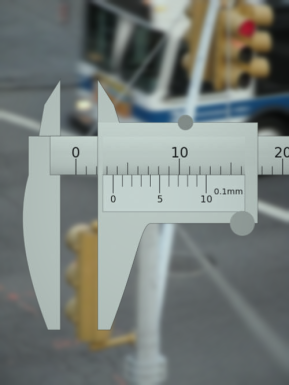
3.6 mm
